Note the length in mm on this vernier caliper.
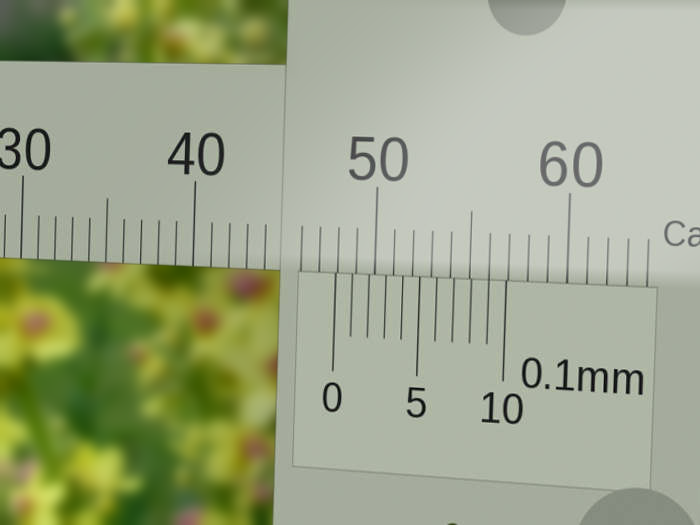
47.9 mm
